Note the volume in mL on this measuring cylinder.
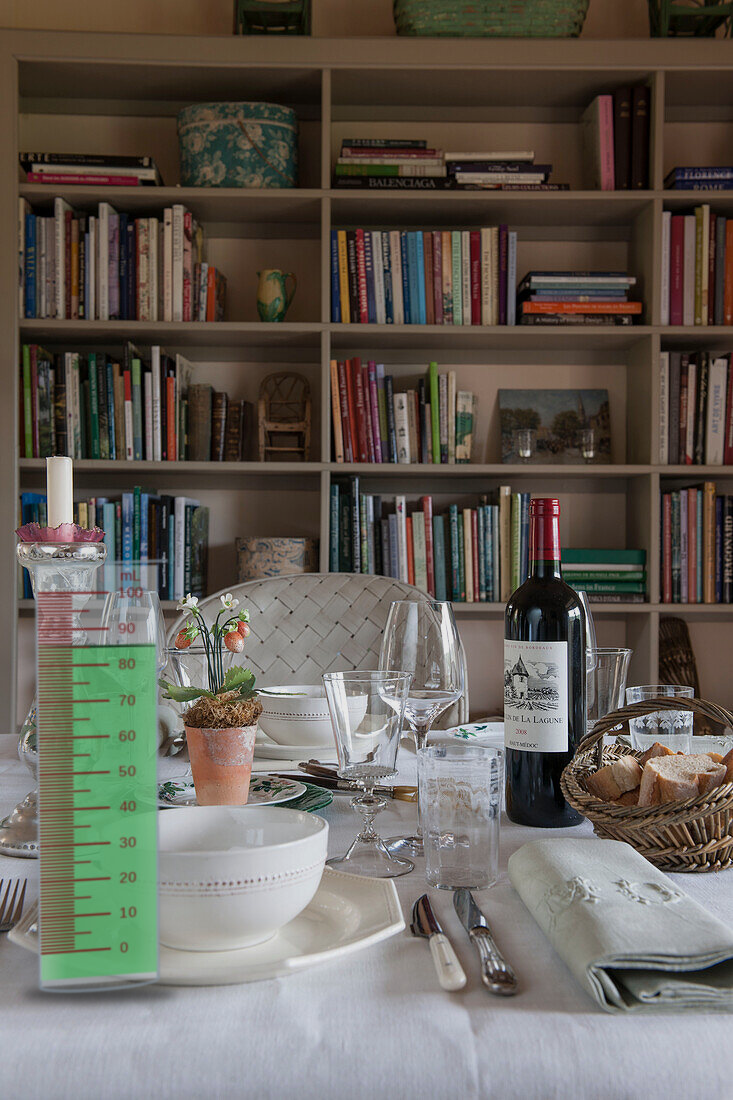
85 mL
